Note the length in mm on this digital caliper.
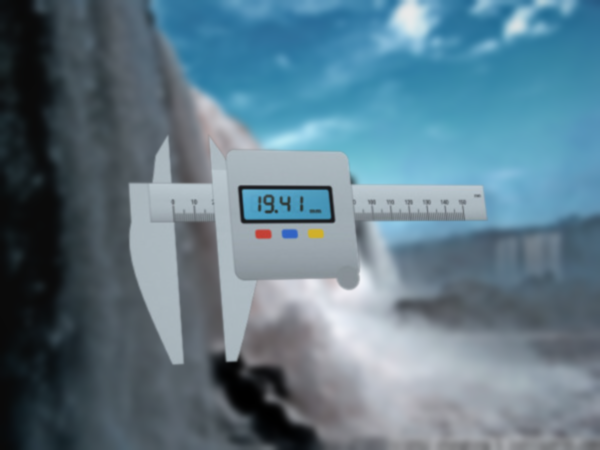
19.41 mm
